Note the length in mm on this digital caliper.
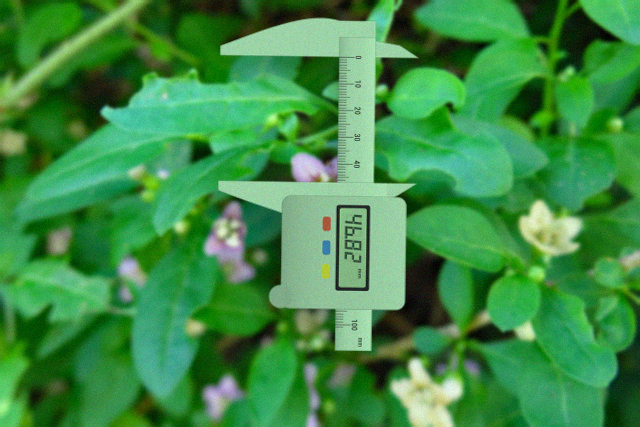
46.82 mm
